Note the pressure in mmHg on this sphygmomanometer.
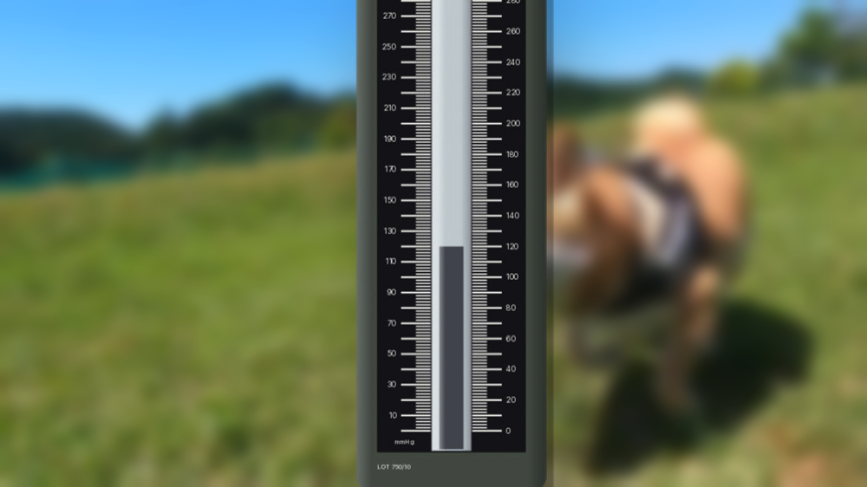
120 mmHg
